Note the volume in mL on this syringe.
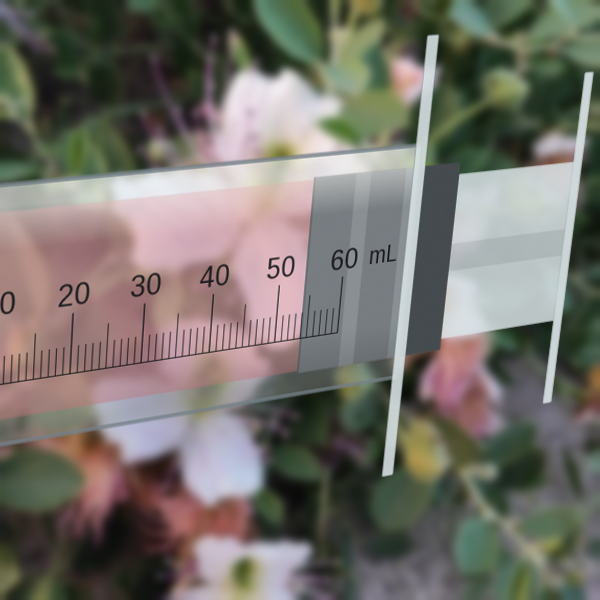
54 mL
